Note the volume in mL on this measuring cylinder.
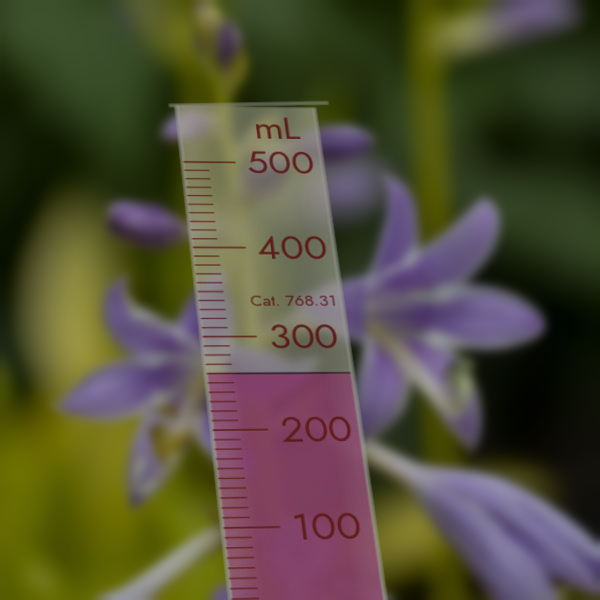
260 mL
